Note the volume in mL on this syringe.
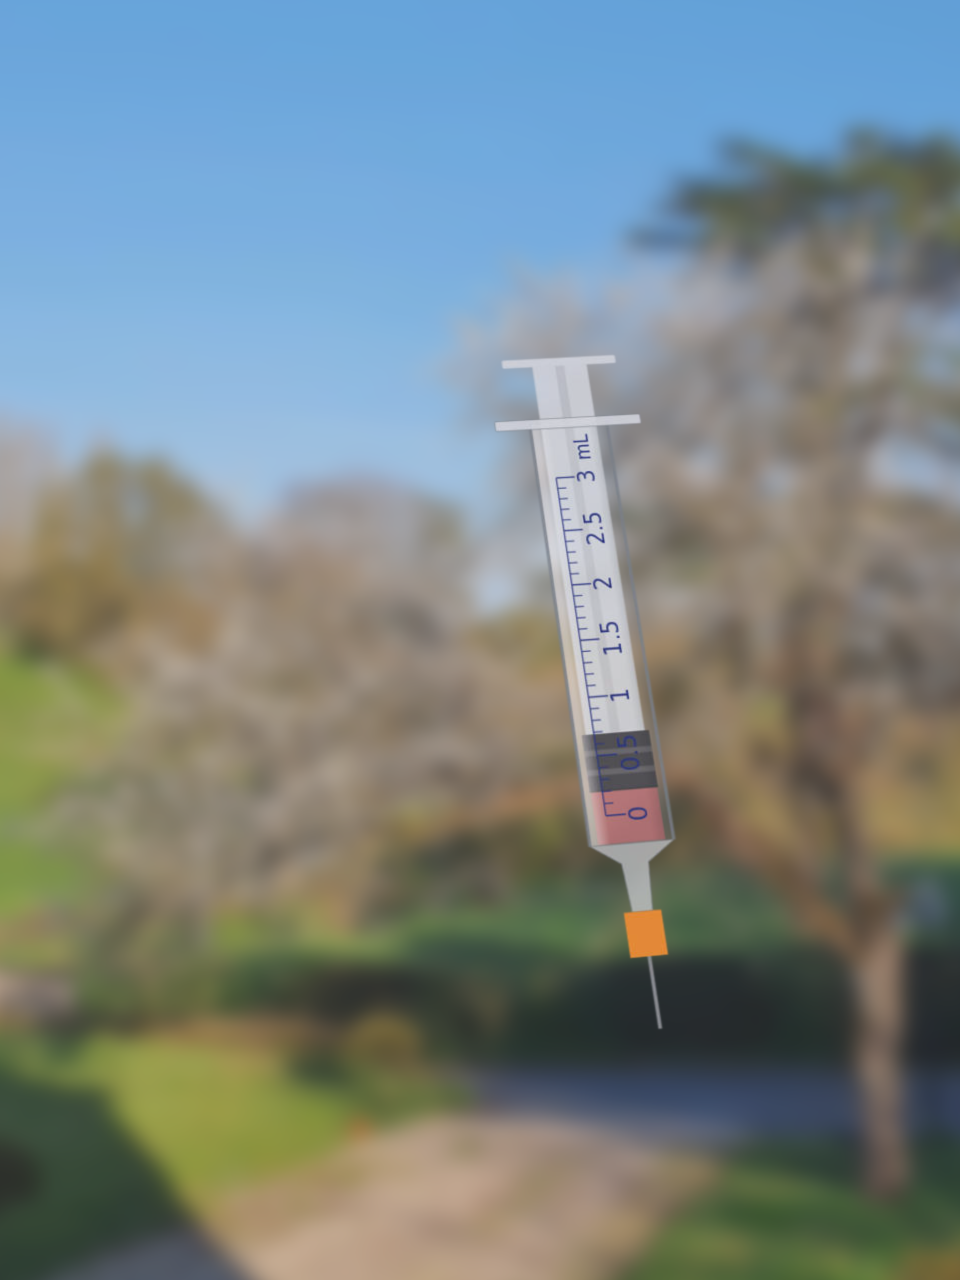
0.2 mL
